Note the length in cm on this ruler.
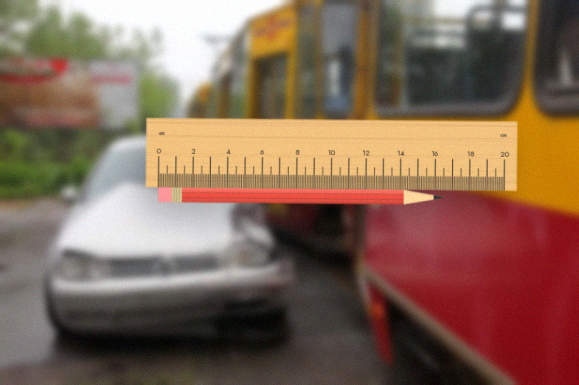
16.5 cm
